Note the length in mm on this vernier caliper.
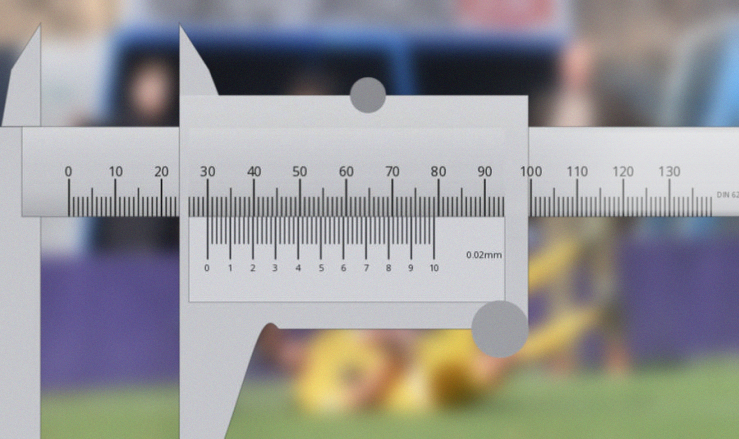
30.0 mm
